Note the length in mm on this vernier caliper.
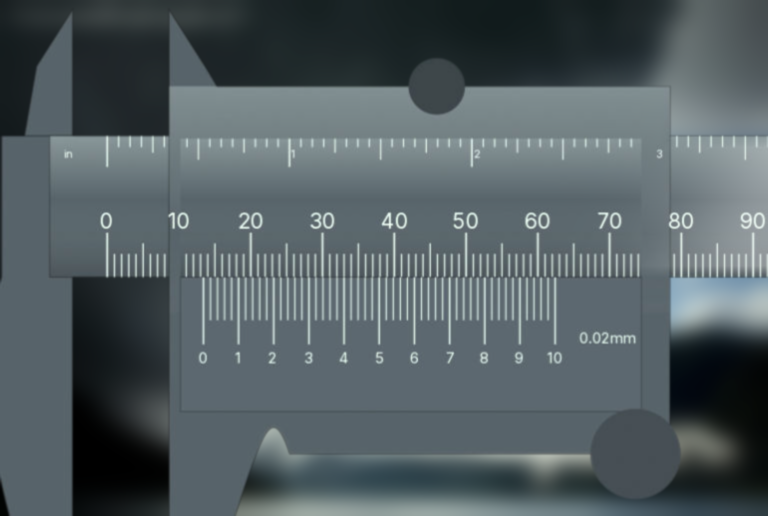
13.4 mm
